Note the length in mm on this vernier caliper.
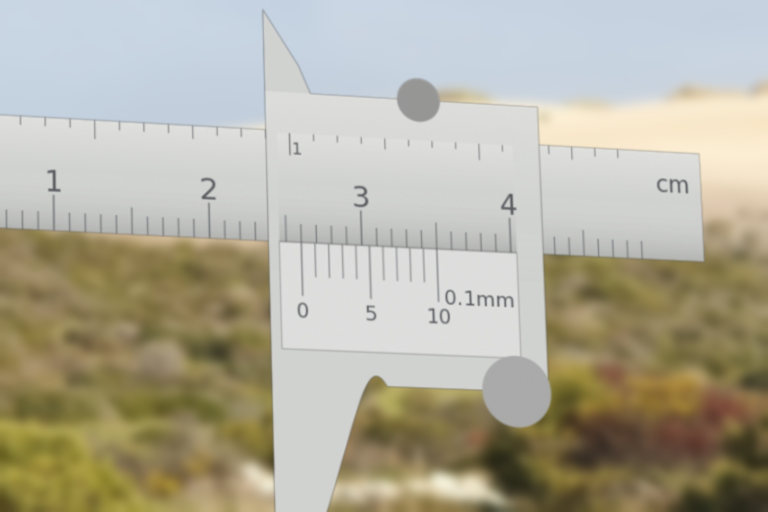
26.0 mm
